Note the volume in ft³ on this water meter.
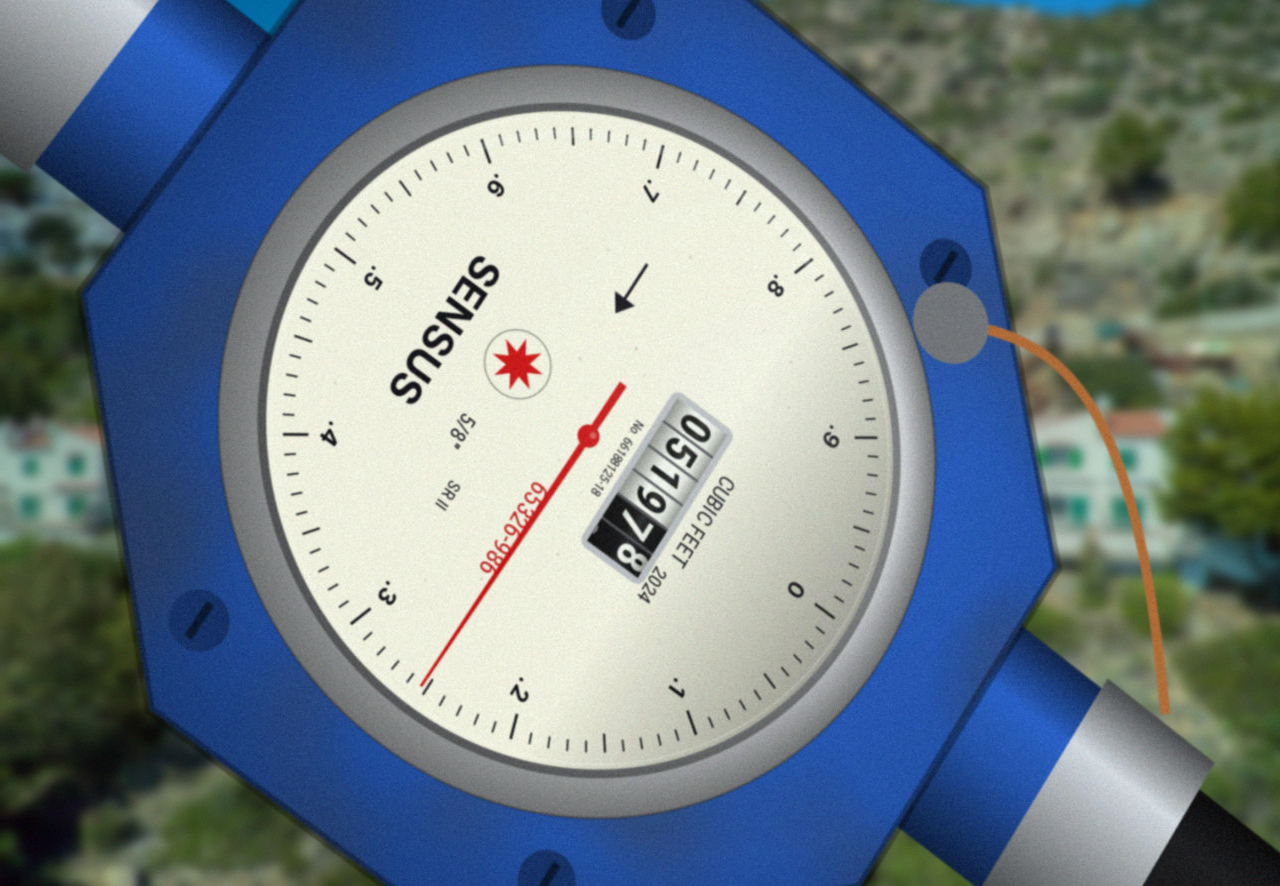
51978.25 ft³
